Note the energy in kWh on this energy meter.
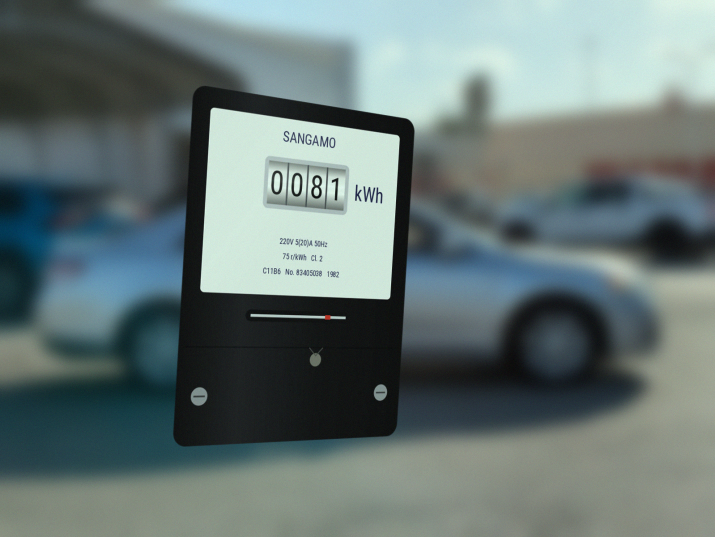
81 kWh
